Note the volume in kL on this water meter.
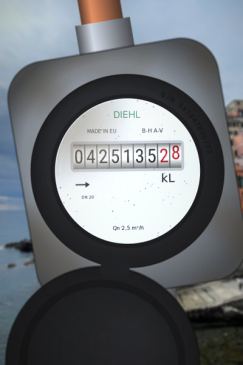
425135.28 kL
